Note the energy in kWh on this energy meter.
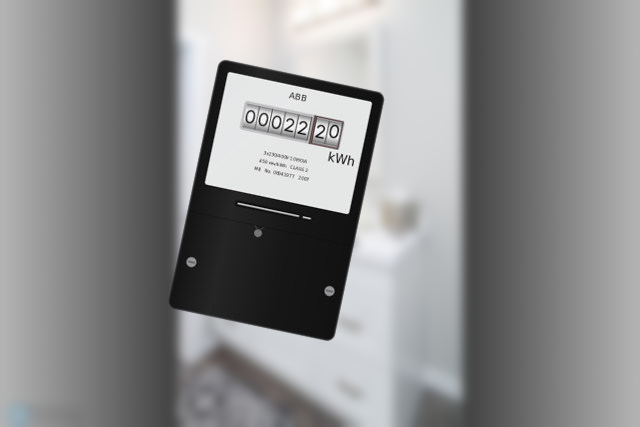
22.20 kWh
